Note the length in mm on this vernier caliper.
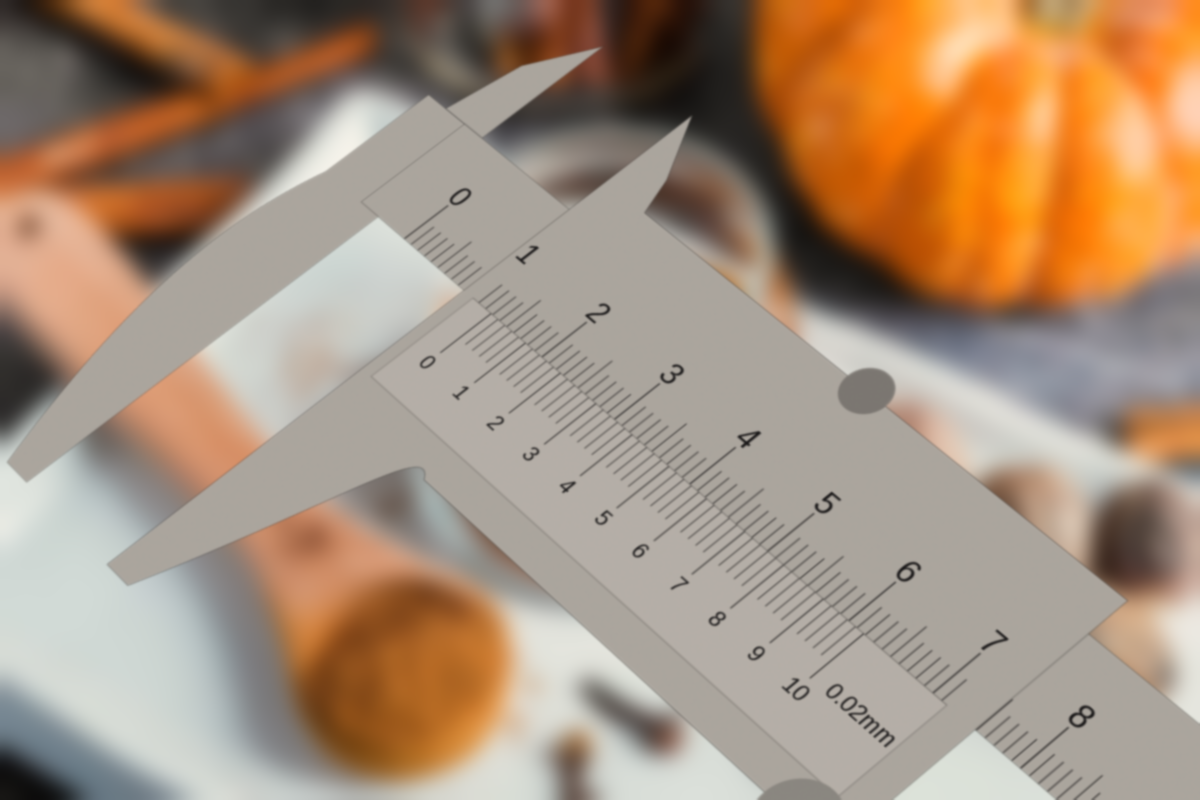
12.8 mm
